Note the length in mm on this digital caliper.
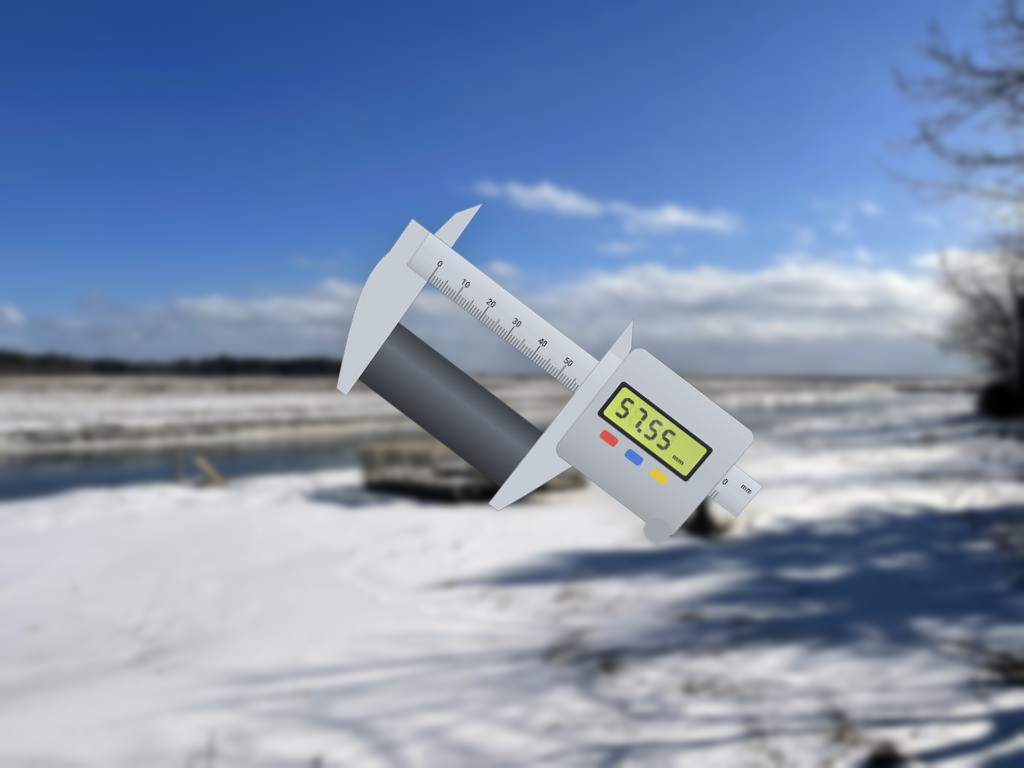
57.55 mm
